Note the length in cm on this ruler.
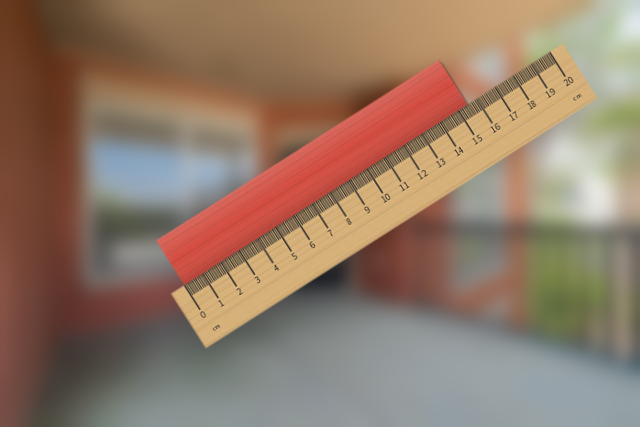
15.5 cm
